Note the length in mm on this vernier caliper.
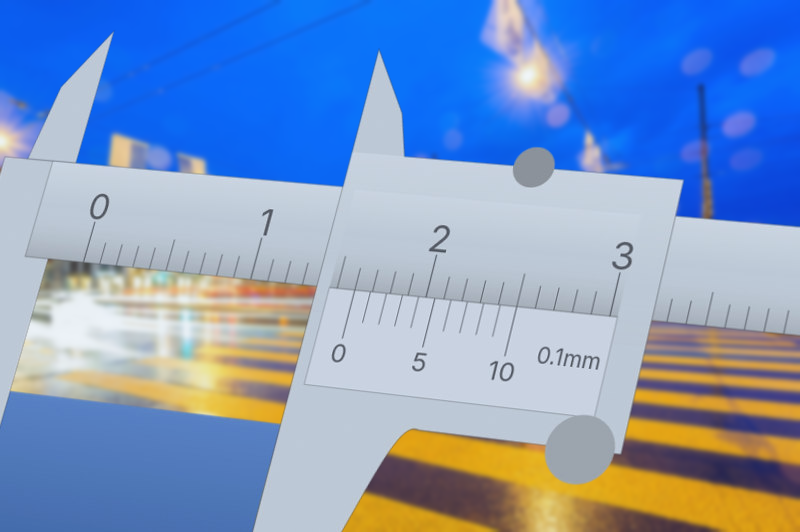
16.0 mm
